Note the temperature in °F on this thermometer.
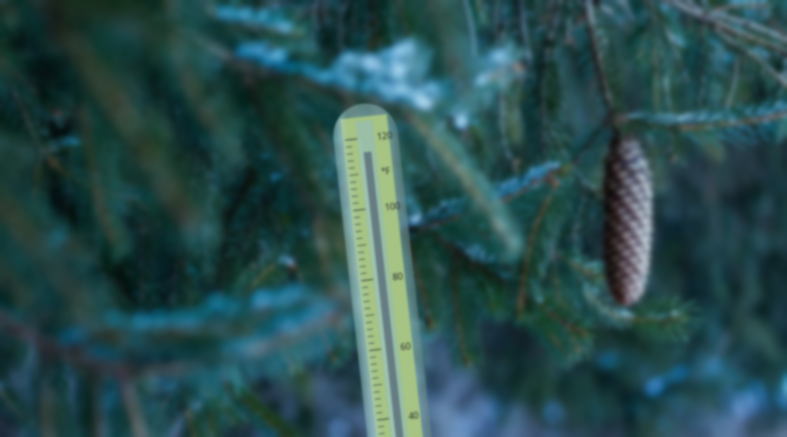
116 °F
